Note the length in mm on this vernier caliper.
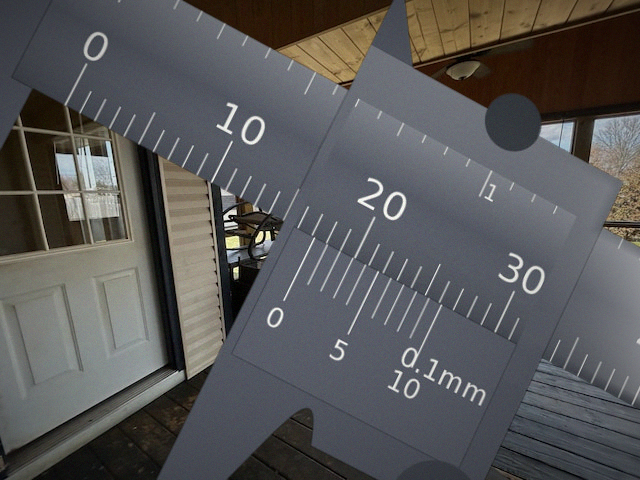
17.2 mm
